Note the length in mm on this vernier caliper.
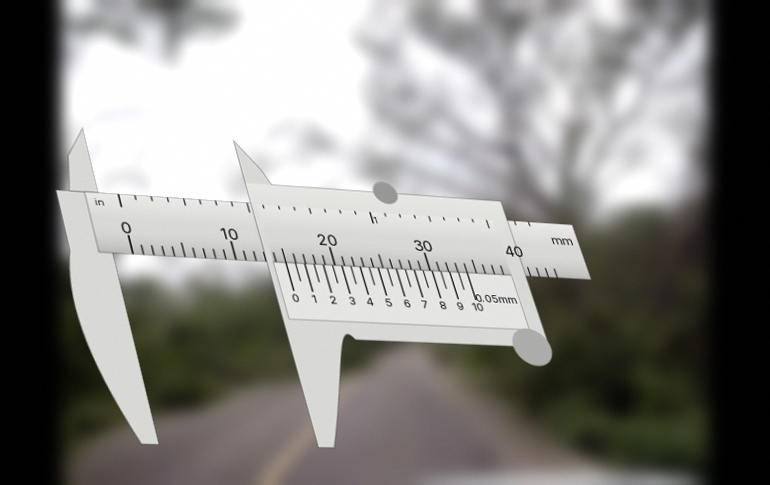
15.0 mm
